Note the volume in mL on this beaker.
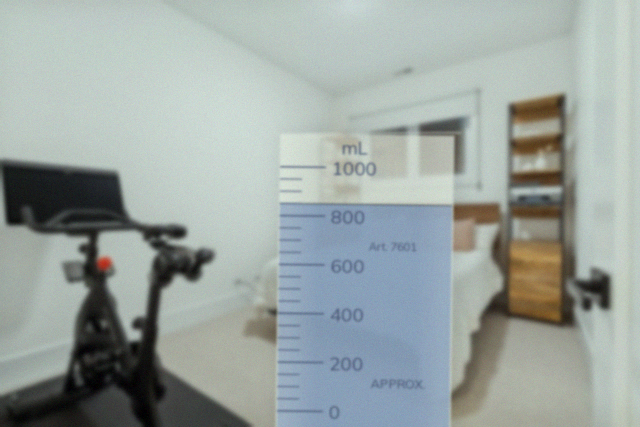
850 mL
